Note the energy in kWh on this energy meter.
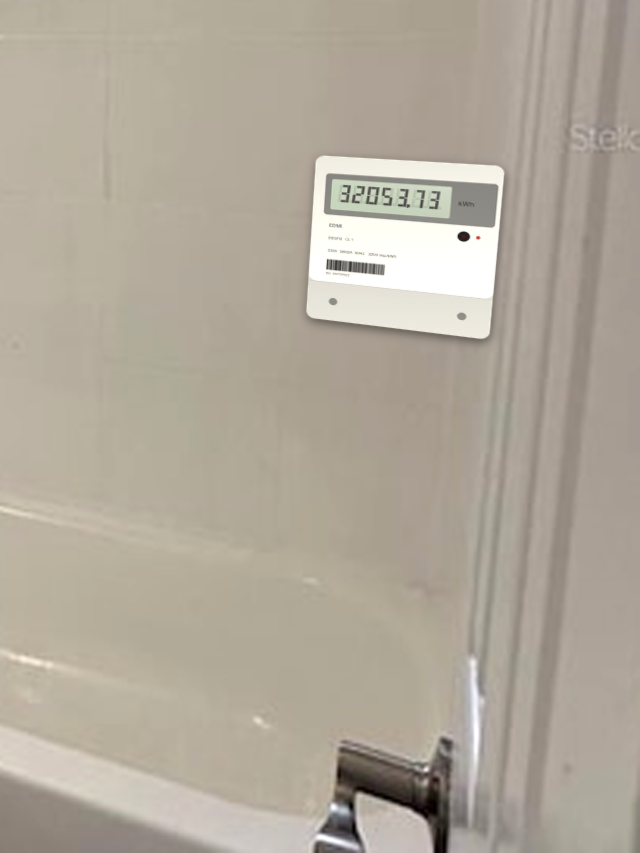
32053.73 kWh
